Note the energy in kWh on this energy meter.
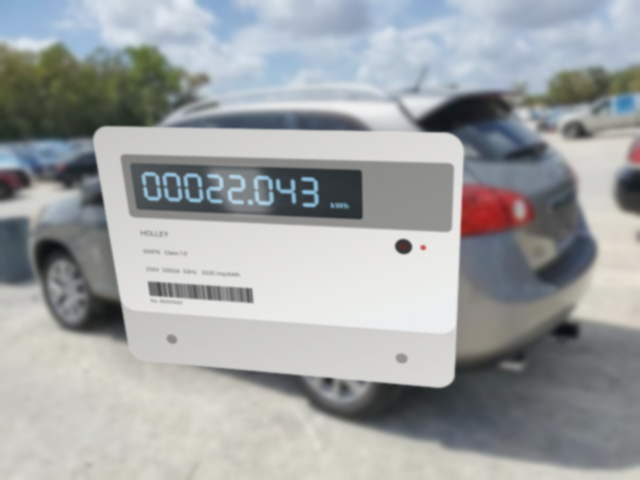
22.043 kWh
